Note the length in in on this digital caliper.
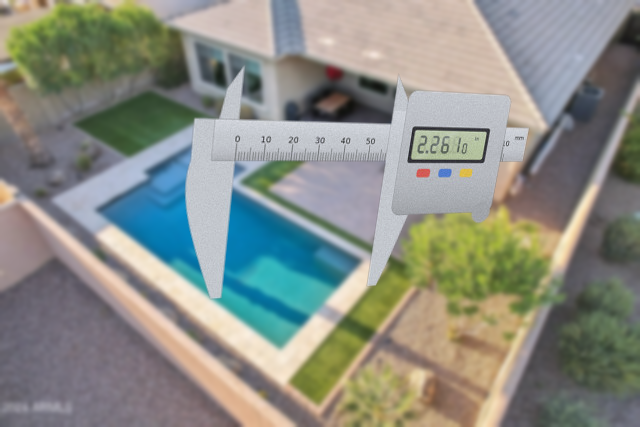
2.2610 in
